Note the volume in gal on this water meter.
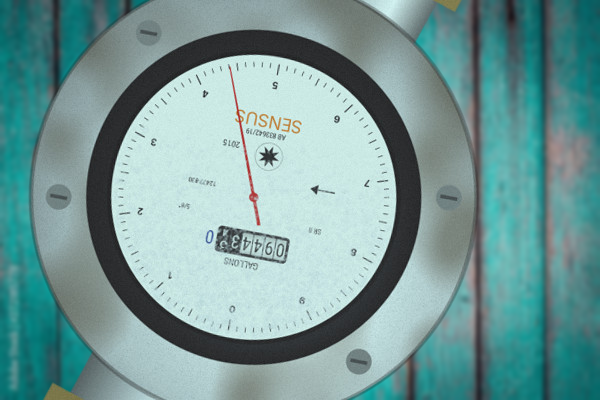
944334.4 gal
